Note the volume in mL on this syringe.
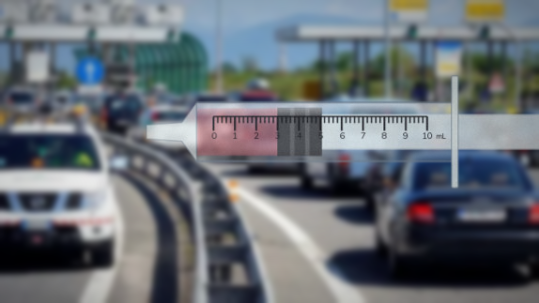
3 mL
